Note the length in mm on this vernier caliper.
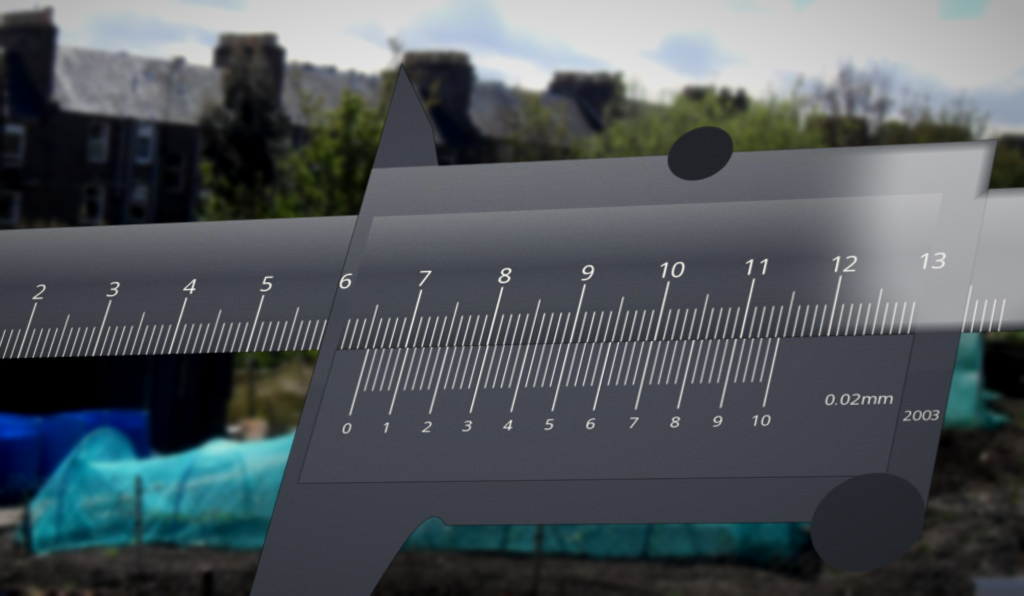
65.4 mm
